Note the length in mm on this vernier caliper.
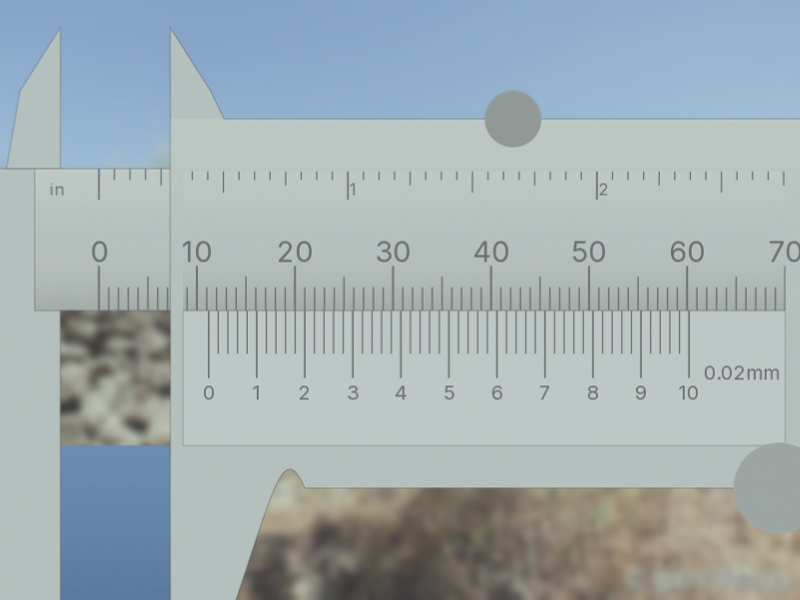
11.2 mm
